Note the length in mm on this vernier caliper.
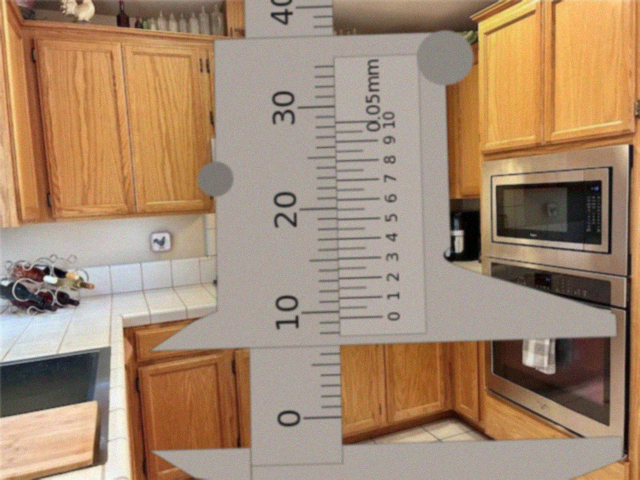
9.4 mm
